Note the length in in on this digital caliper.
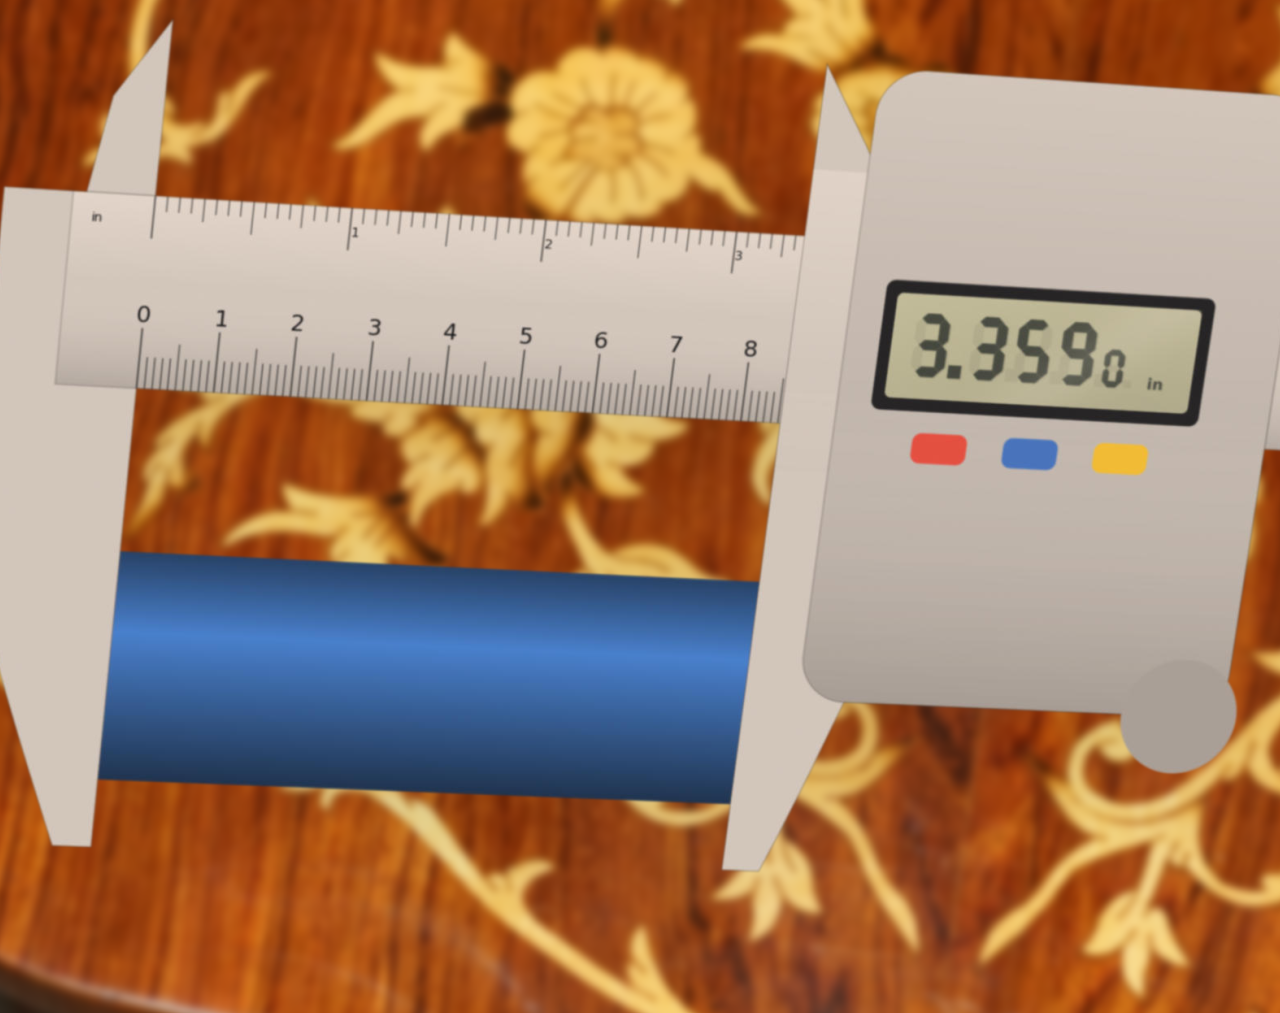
3.3590 in
